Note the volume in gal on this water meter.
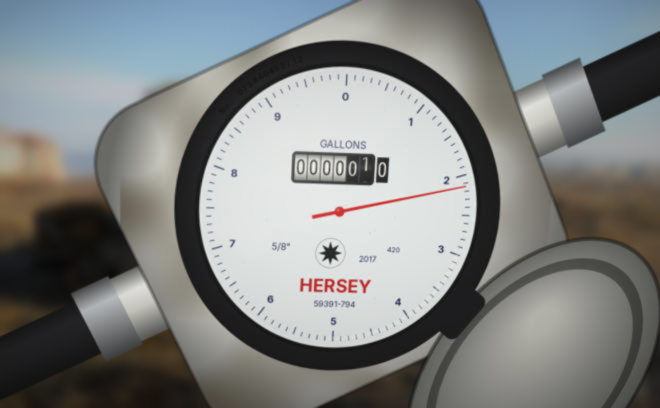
12.1 gal
